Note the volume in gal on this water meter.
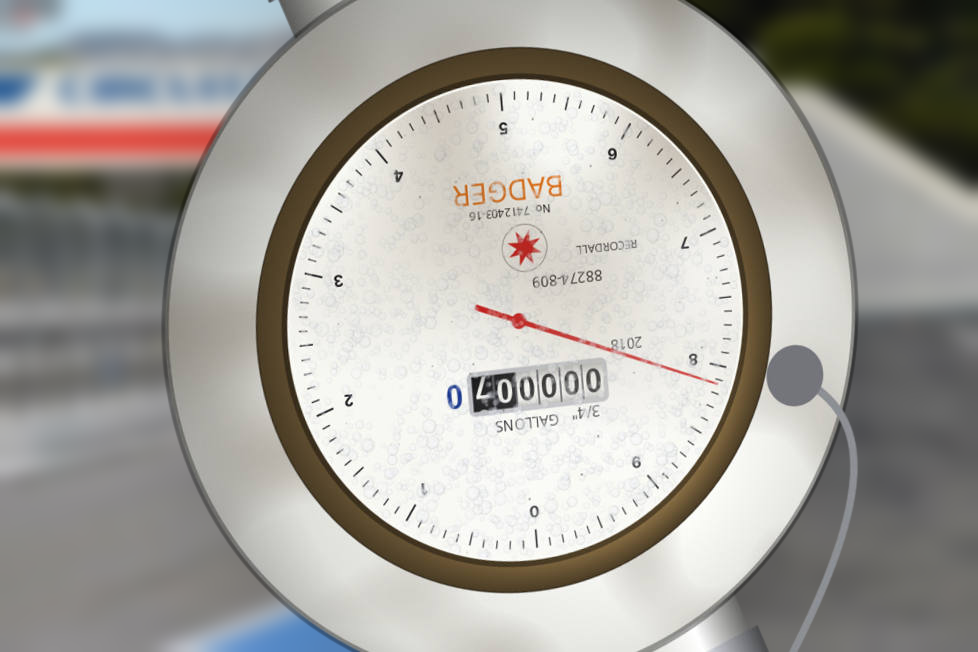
68.1 gal
